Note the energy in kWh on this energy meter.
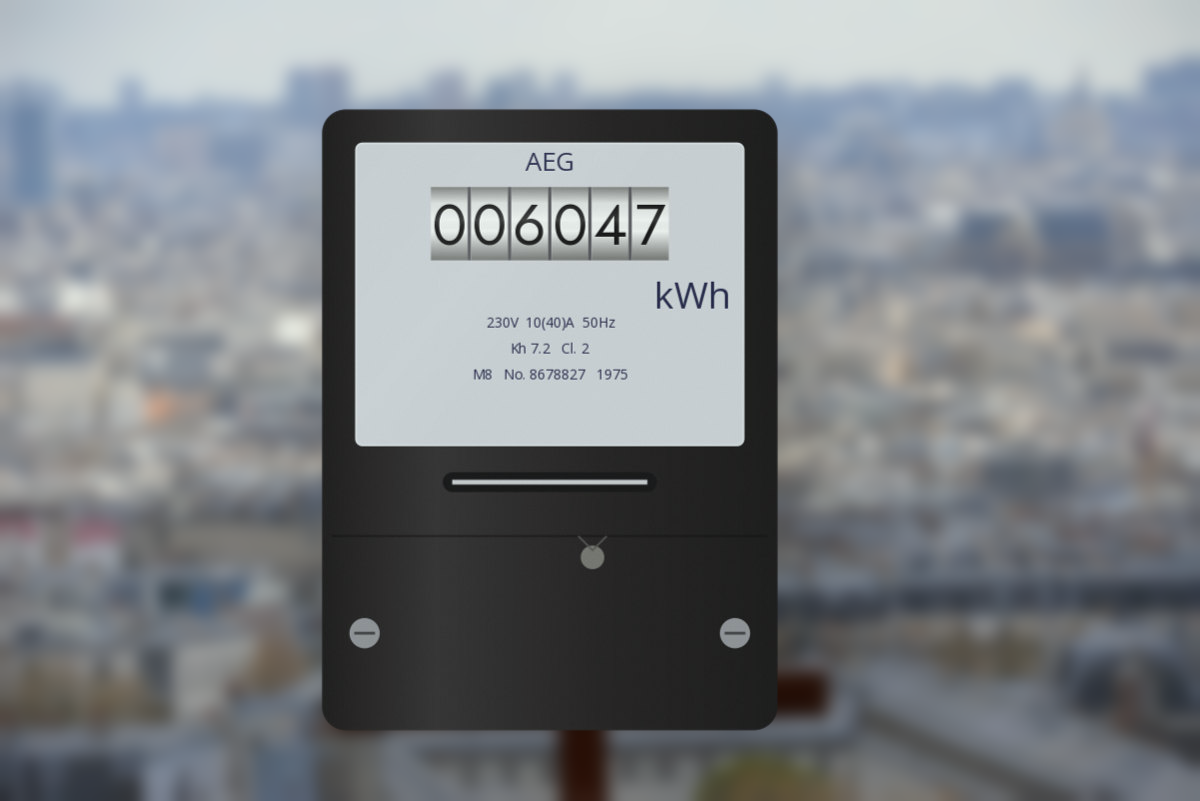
6047 kWh
